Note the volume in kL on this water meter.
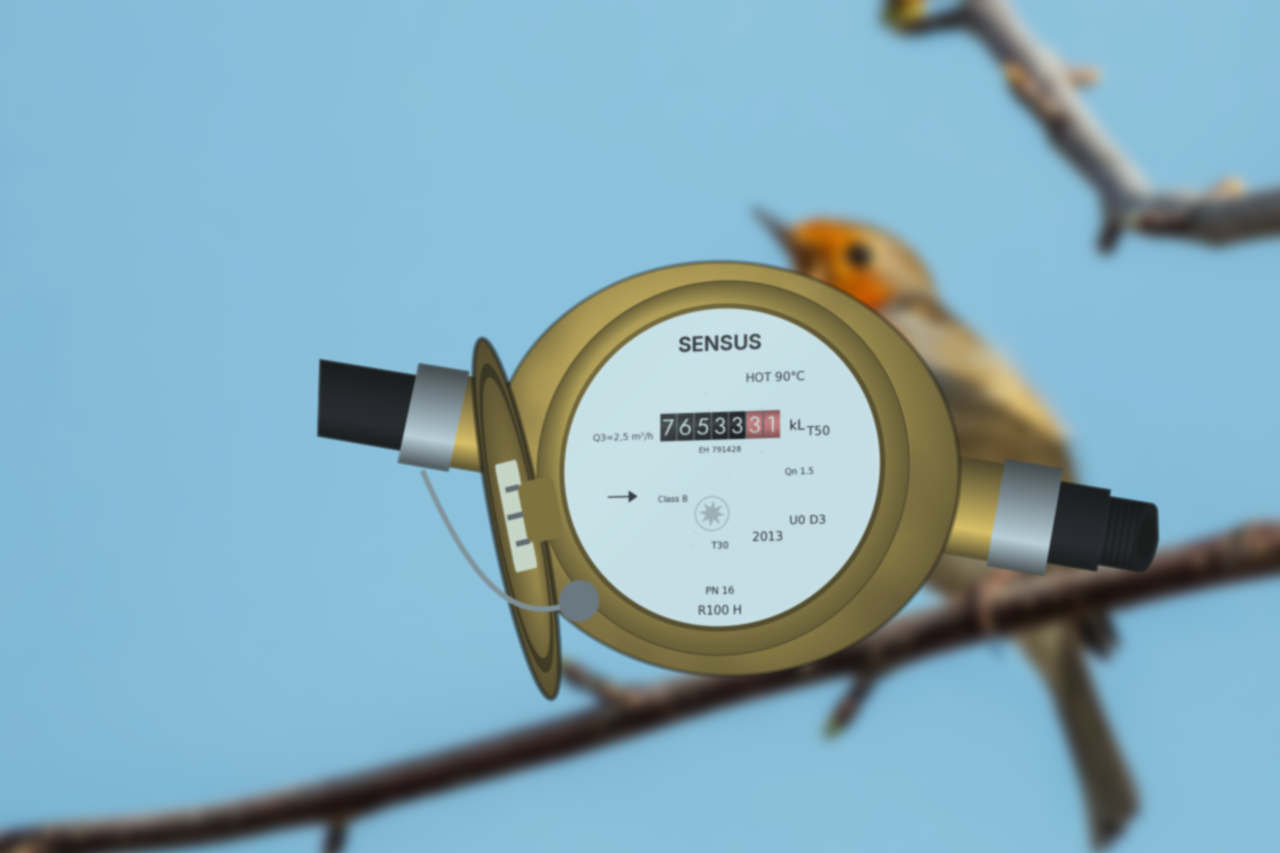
76533.31 kL
